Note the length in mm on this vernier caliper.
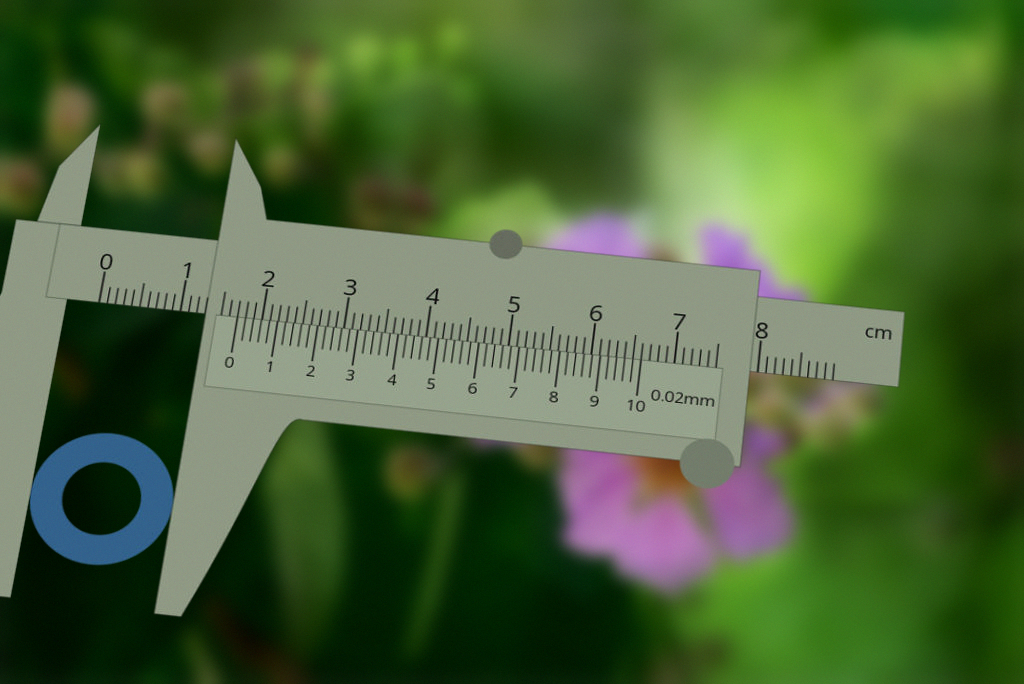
17.0 mm
